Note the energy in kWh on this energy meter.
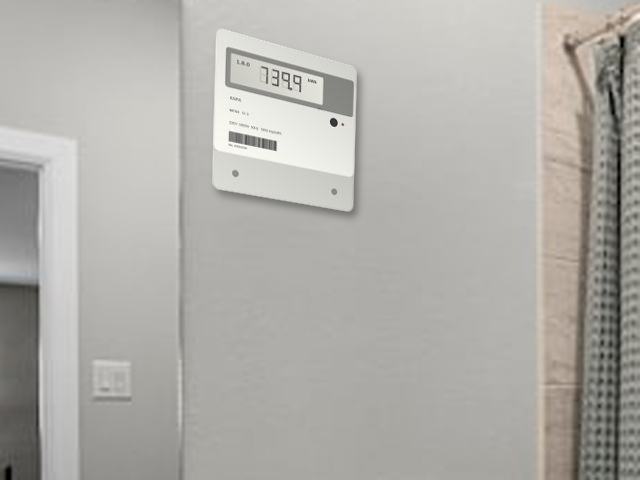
739.9 kWh
